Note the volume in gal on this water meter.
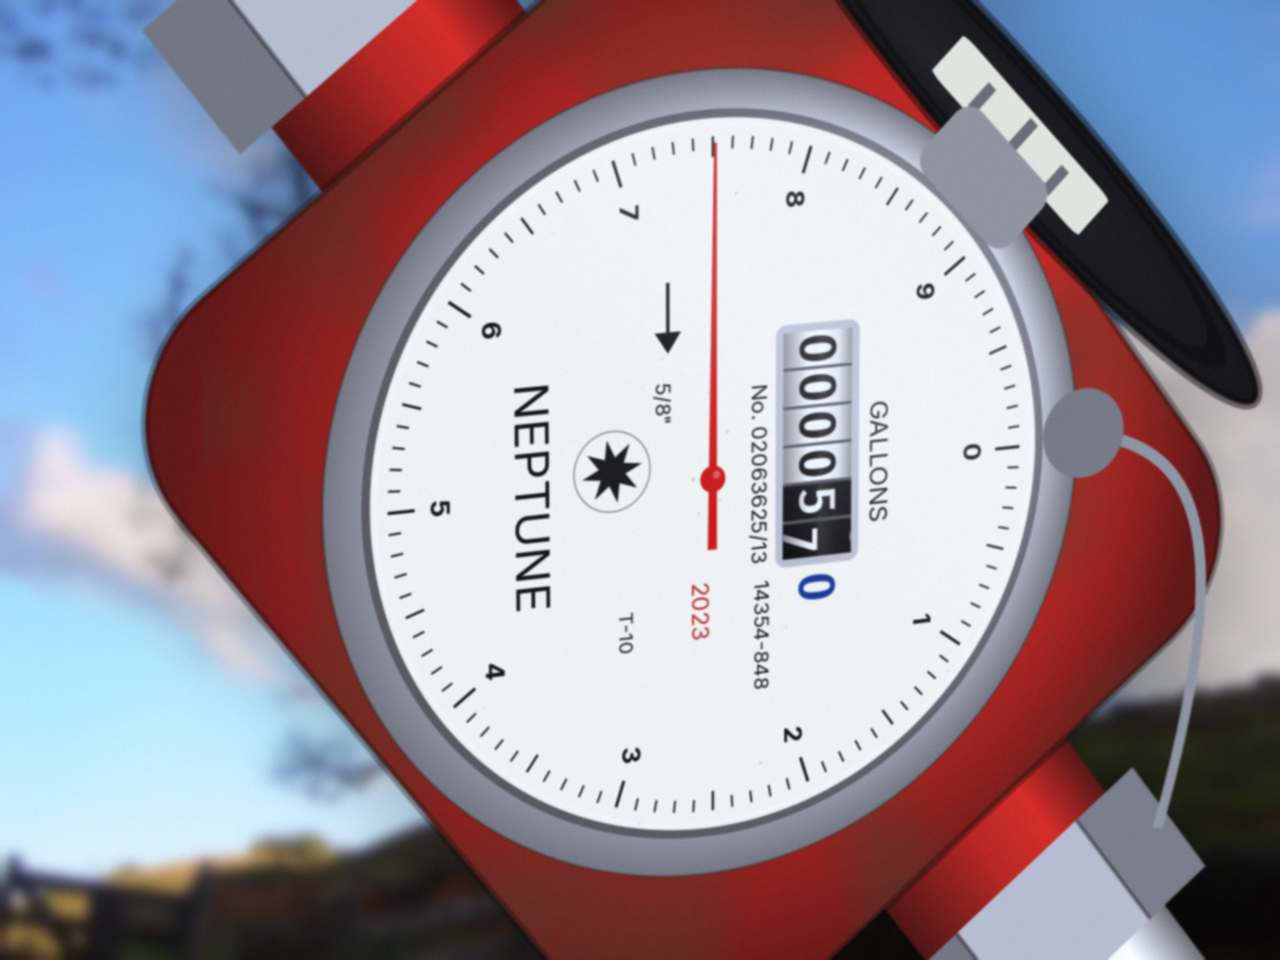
567.5 gal
